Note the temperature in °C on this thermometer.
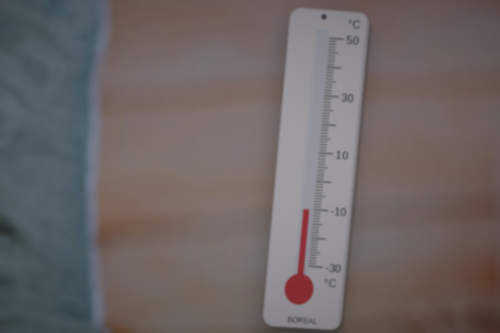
-10 °C
